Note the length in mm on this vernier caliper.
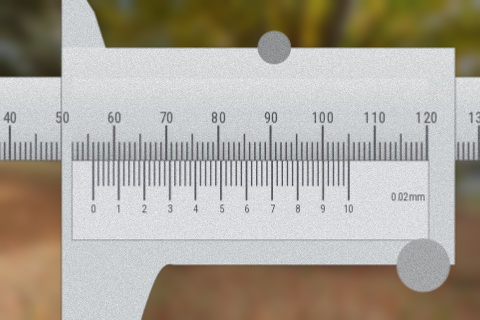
56.0 mm
